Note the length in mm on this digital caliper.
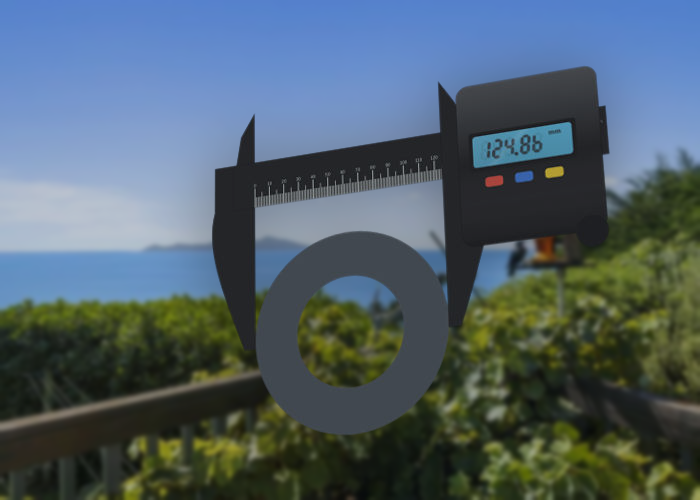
124.86 mm
